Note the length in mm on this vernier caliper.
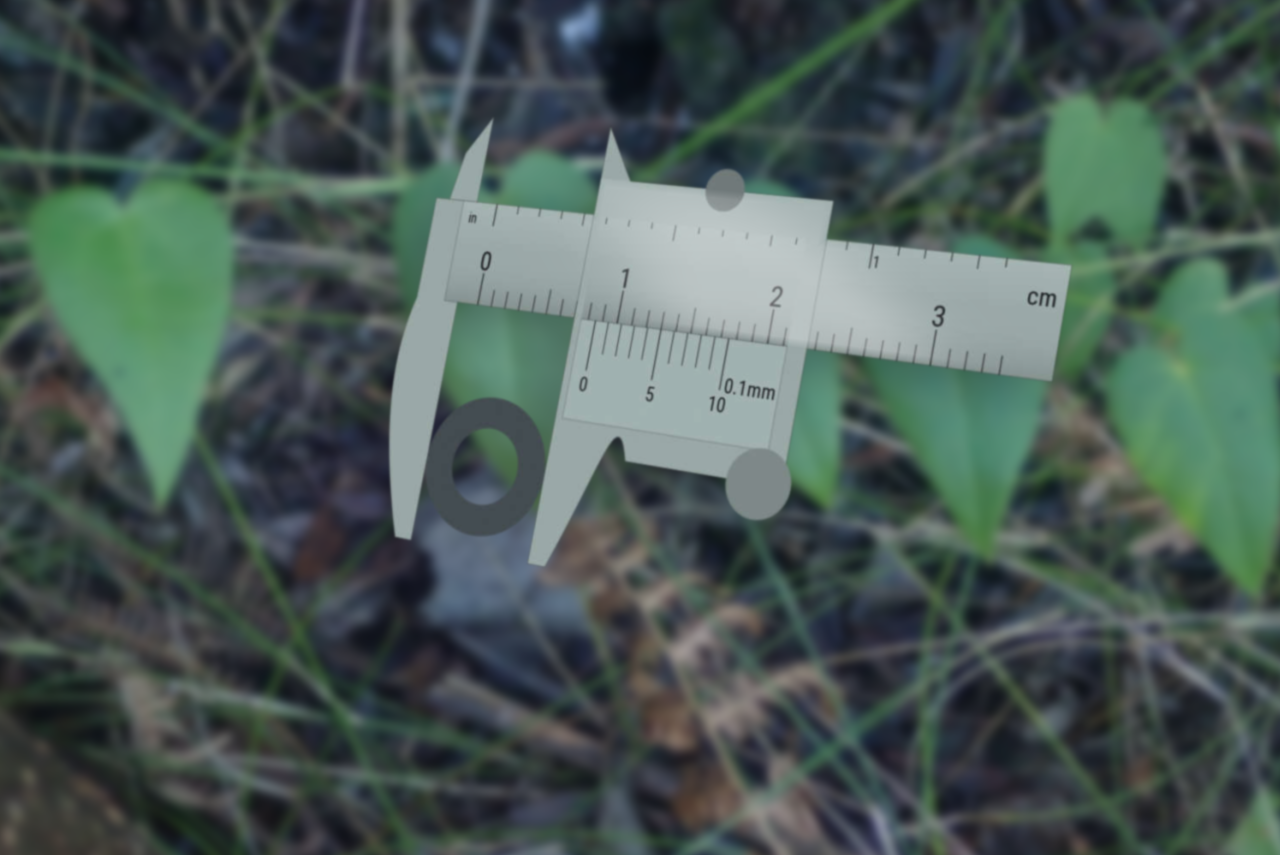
8.5 mm
